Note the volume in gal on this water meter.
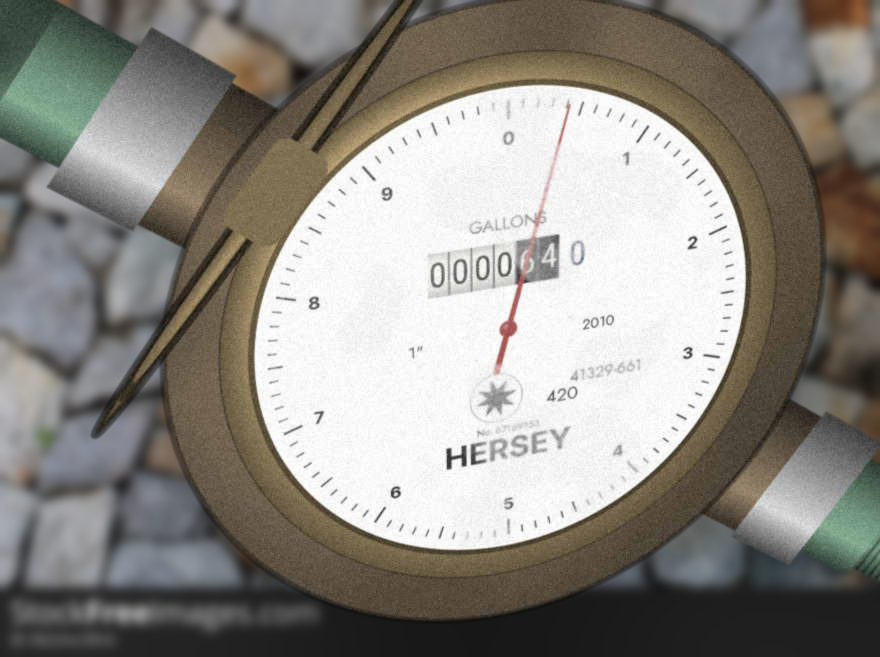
640.4 gal
